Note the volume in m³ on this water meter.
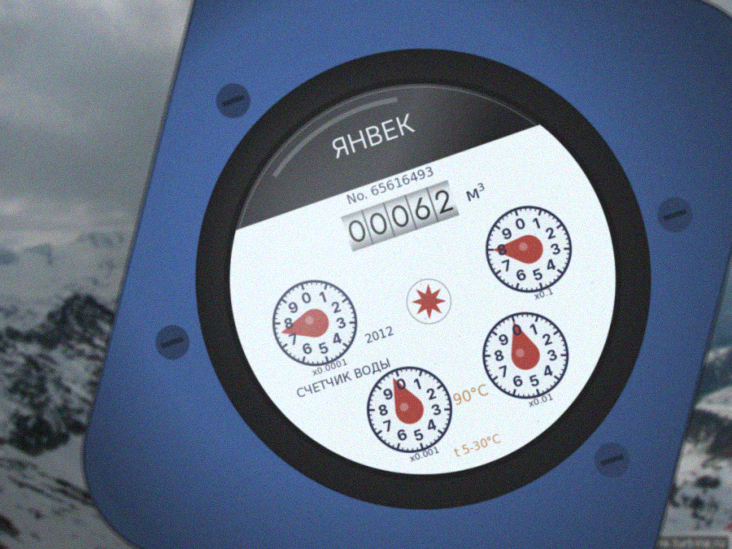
62.7997 m³
